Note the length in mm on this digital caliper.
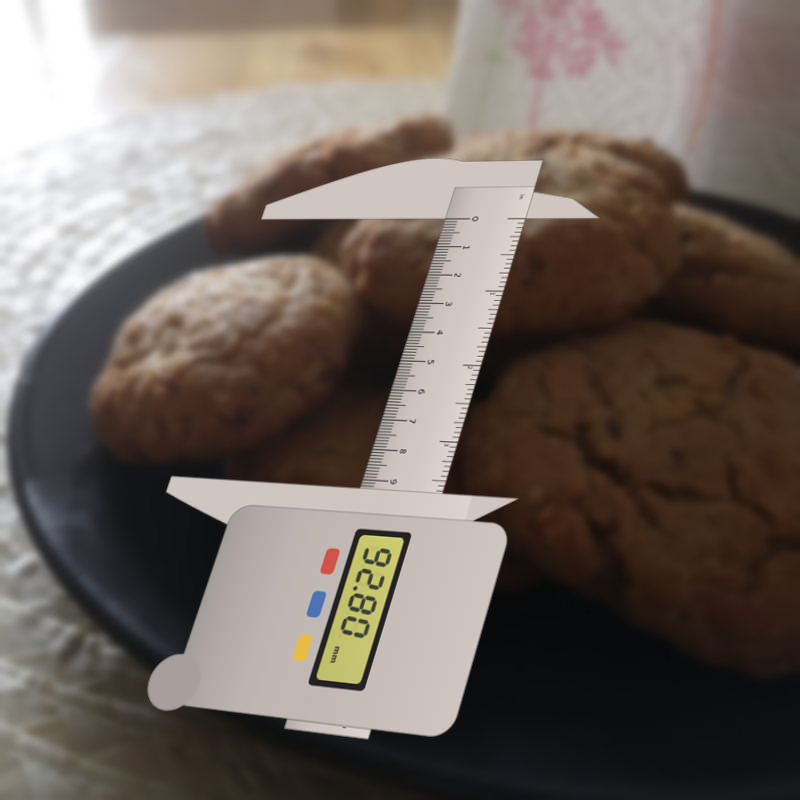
92.80 mm
